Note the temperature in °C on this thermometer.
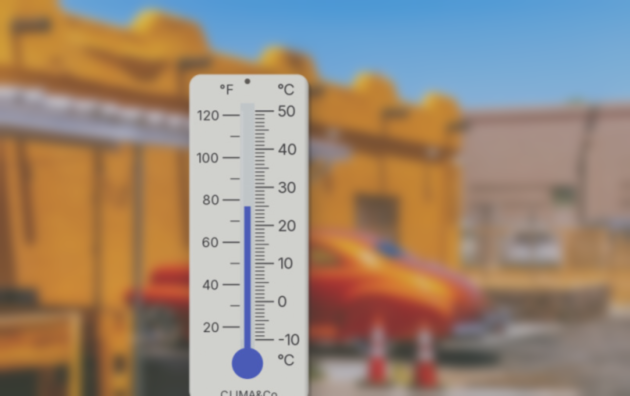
25 °C
